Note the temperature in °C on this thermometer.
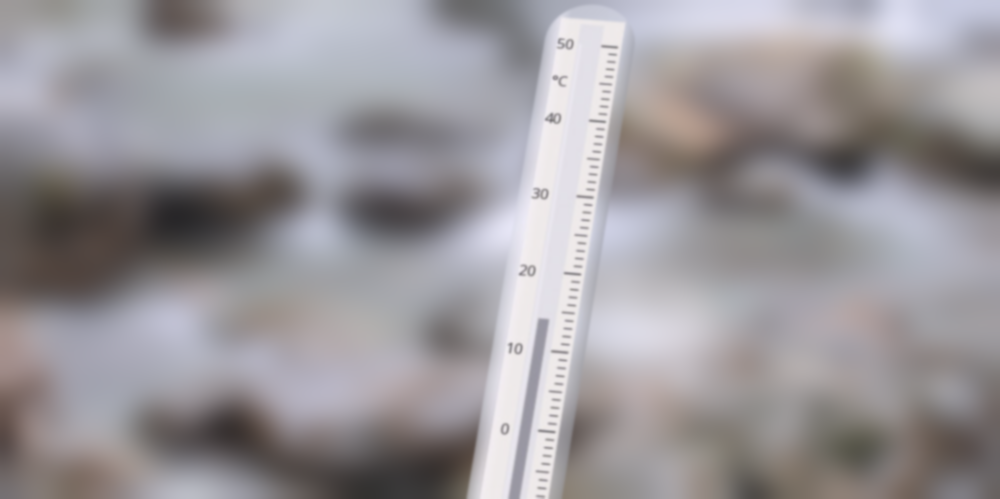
14 °C
